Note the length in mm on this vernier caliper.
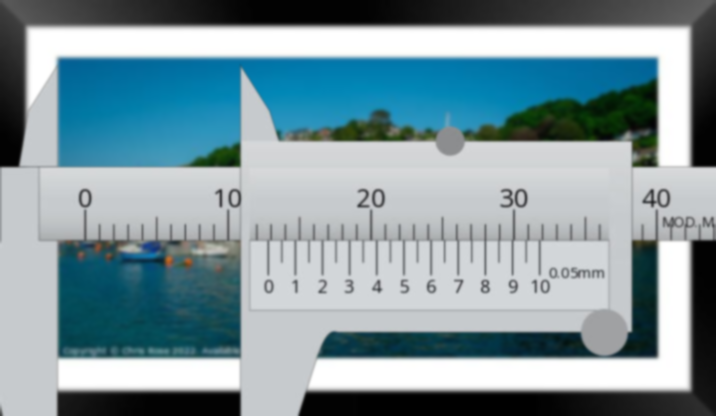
12.8 mm
